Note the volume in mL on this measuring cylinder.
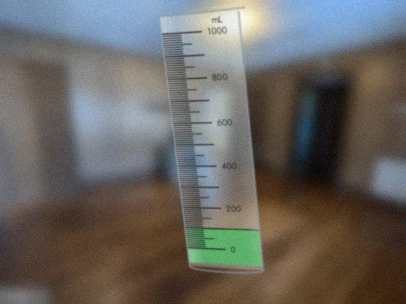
100 mL
